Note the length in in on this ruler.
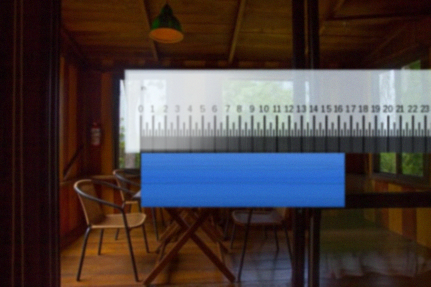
16.5 in
